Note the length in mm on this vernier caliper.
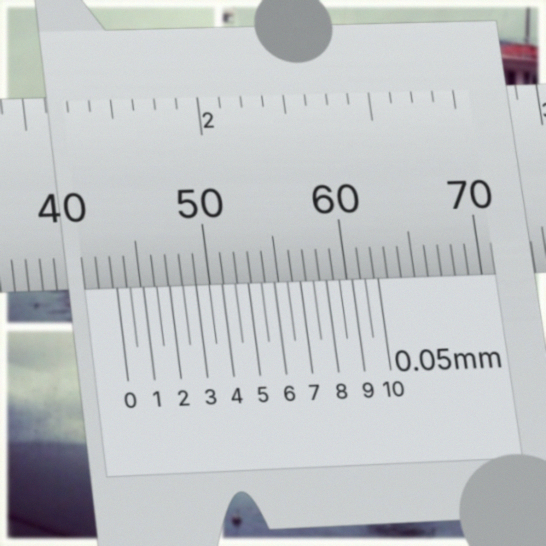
43.3 mm
